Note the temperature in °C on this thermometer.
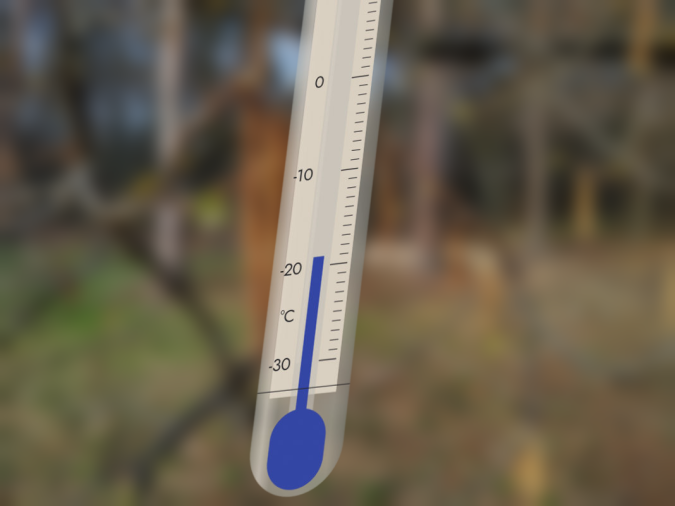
-19 °C
